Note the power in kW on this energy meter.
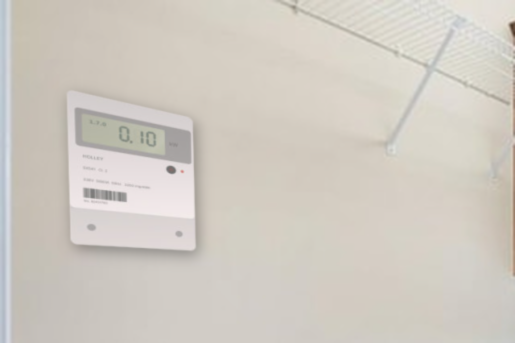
0.10 kW
